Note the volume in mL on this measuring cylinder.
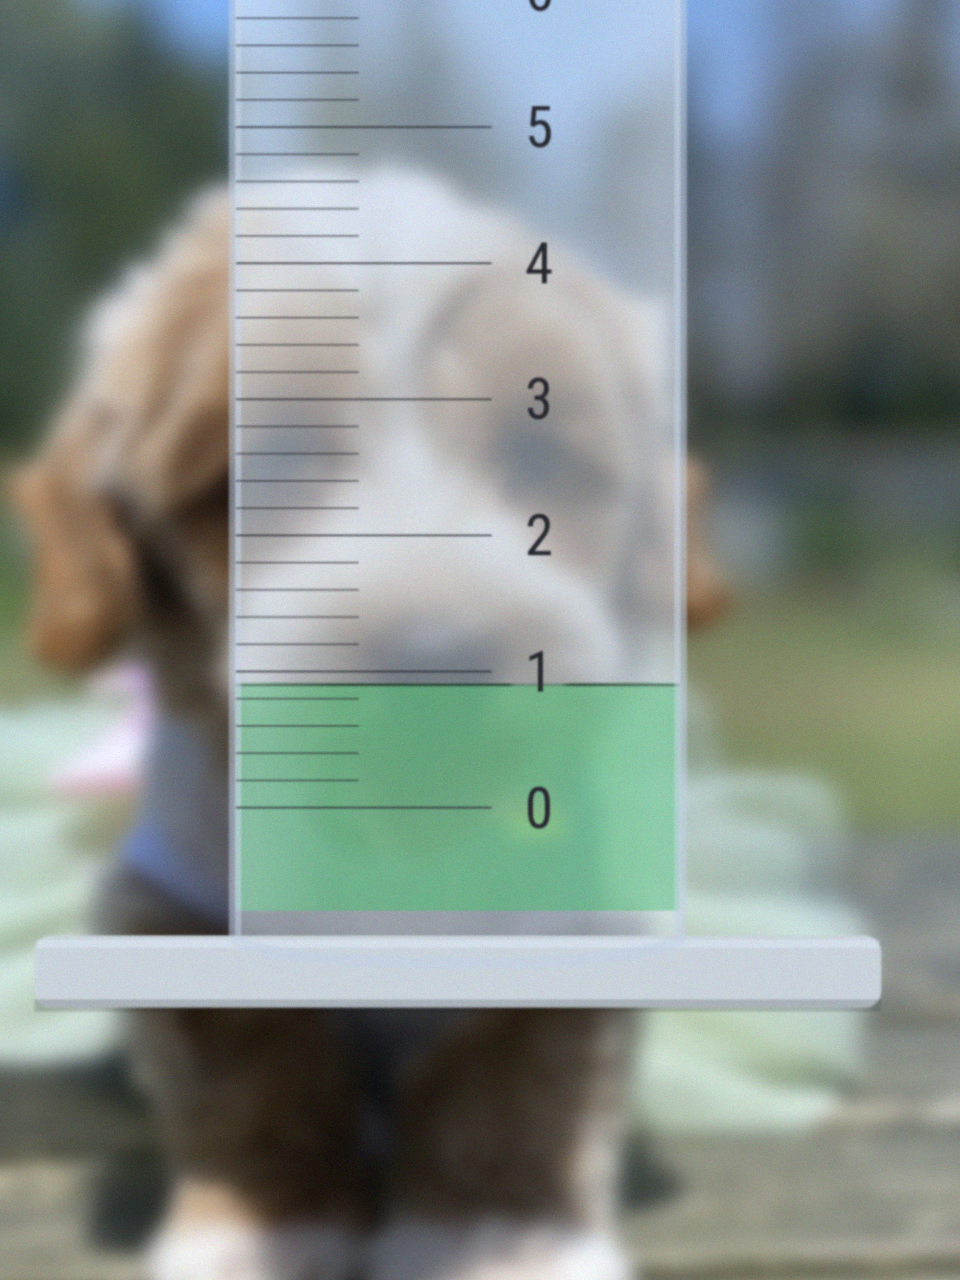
0.9 mL
